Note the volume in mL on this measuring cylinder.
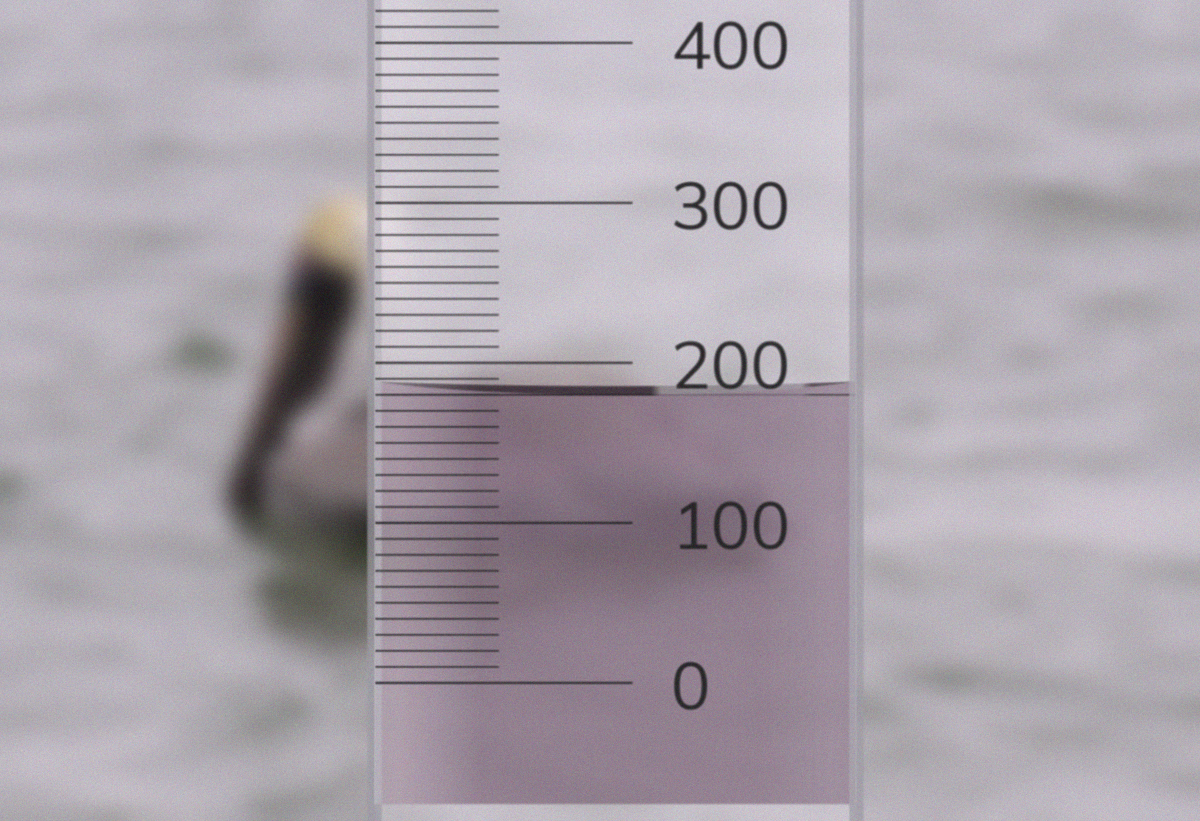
180 mL
